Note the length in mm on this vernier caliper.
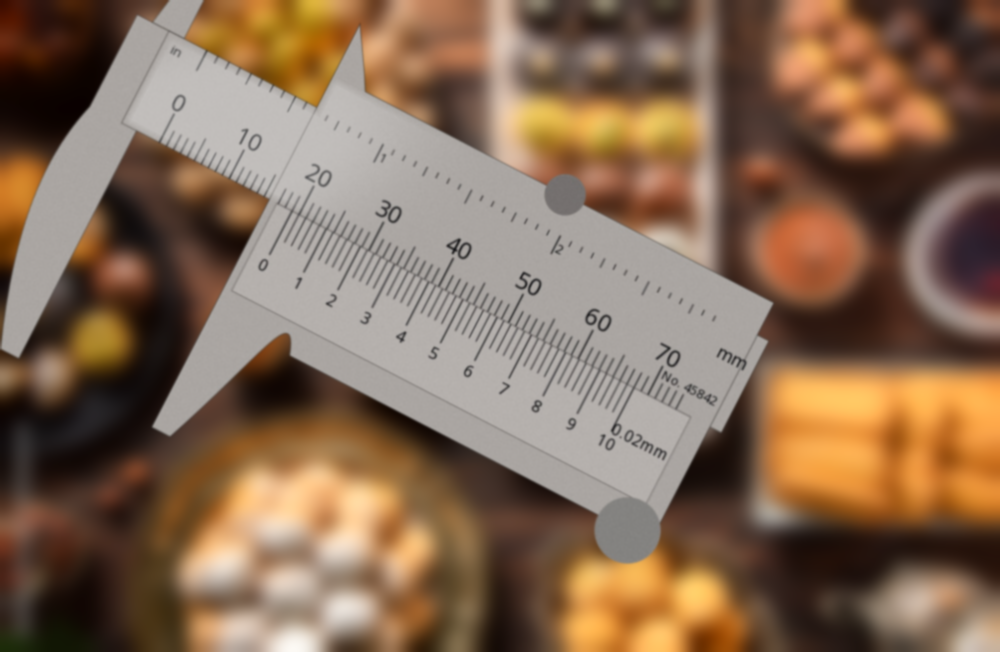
19.0 mm
